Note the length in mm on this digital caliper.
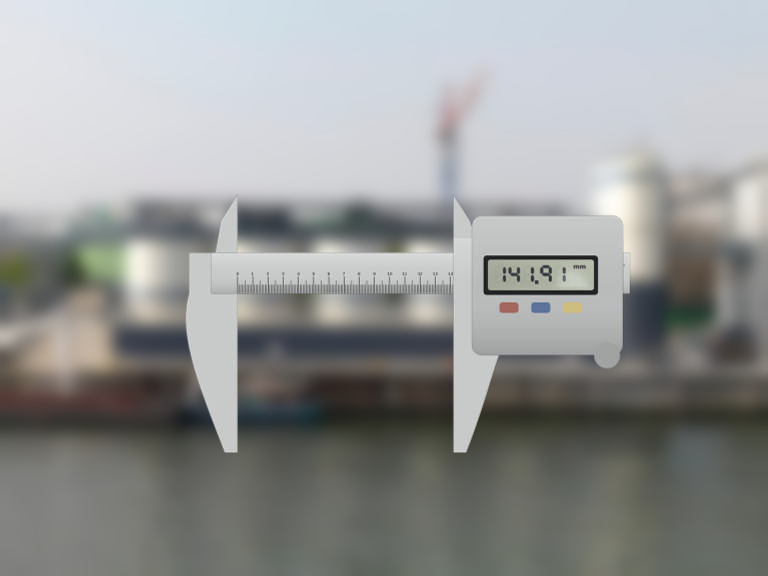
141.91 mm
